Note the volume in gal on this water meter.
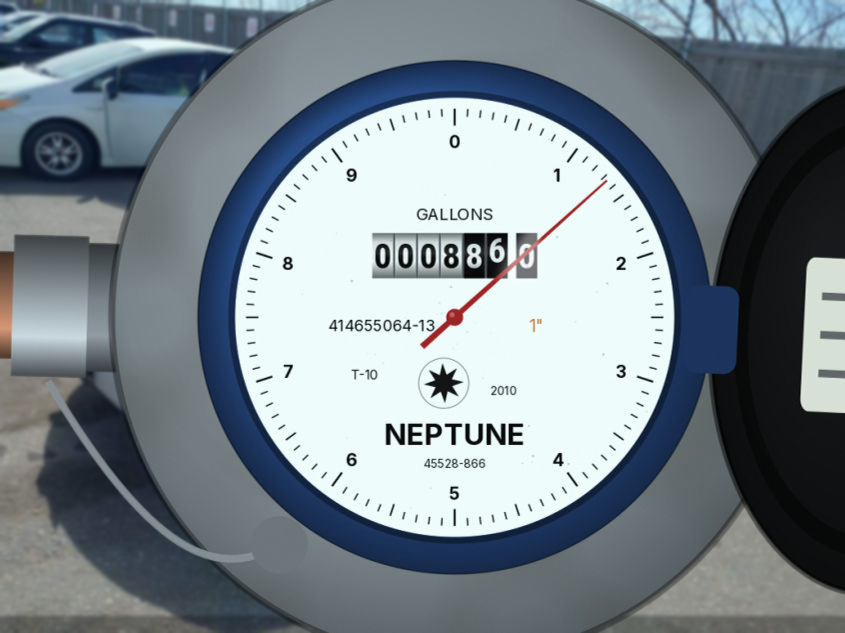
8861.3 gal
